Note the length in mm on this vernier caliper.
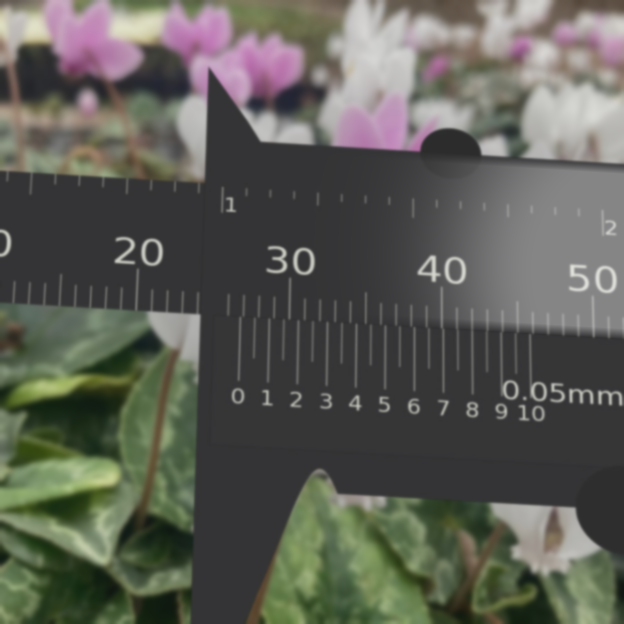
26.8 mm
